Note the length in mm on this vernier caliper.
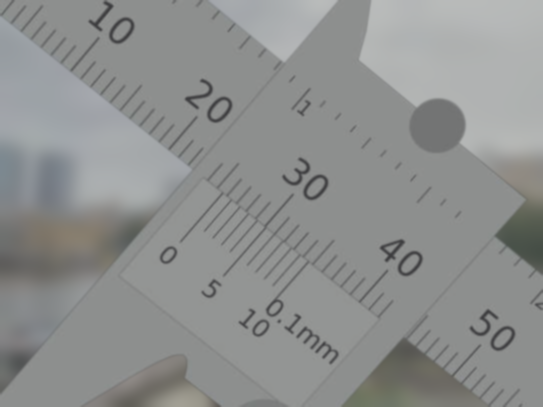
25.6 mm
